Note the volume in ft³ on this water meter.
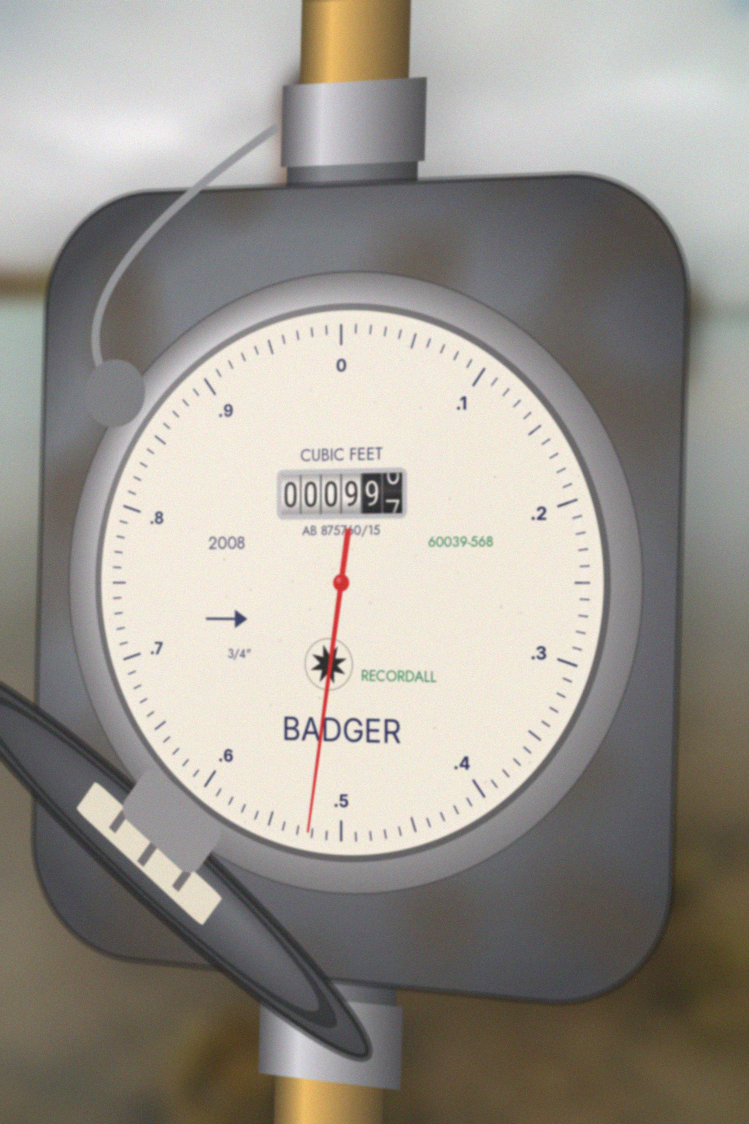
996.52 ft³
